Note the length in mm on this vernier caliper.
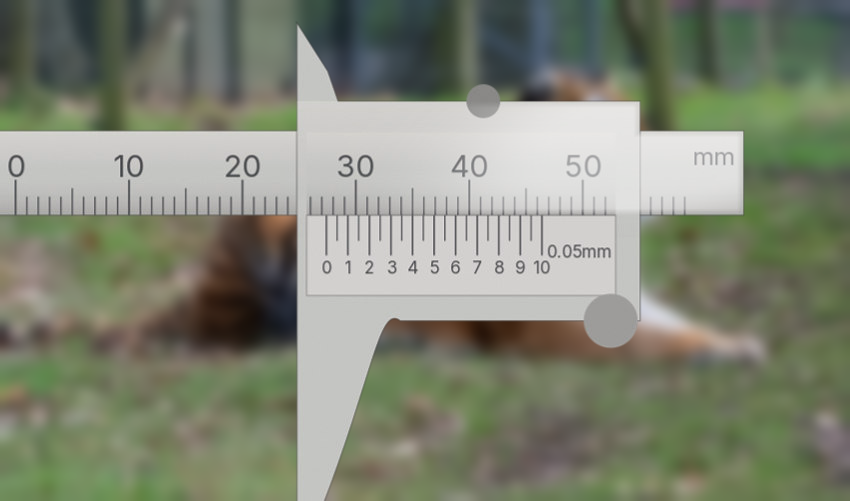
27.4 mm
